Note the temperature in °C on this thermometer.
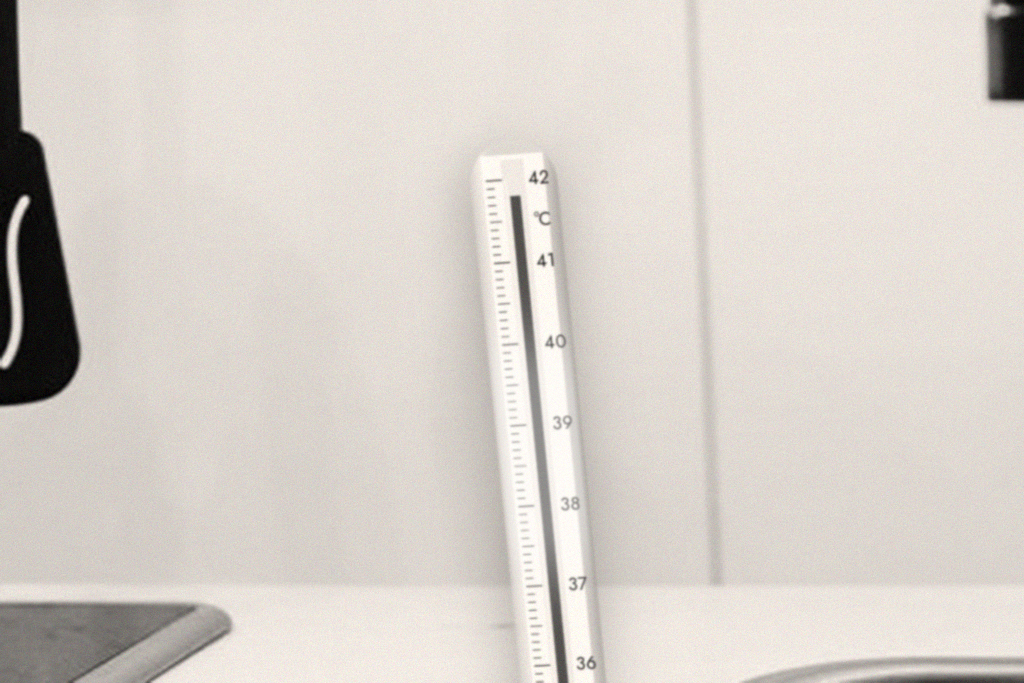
41.8 °C
